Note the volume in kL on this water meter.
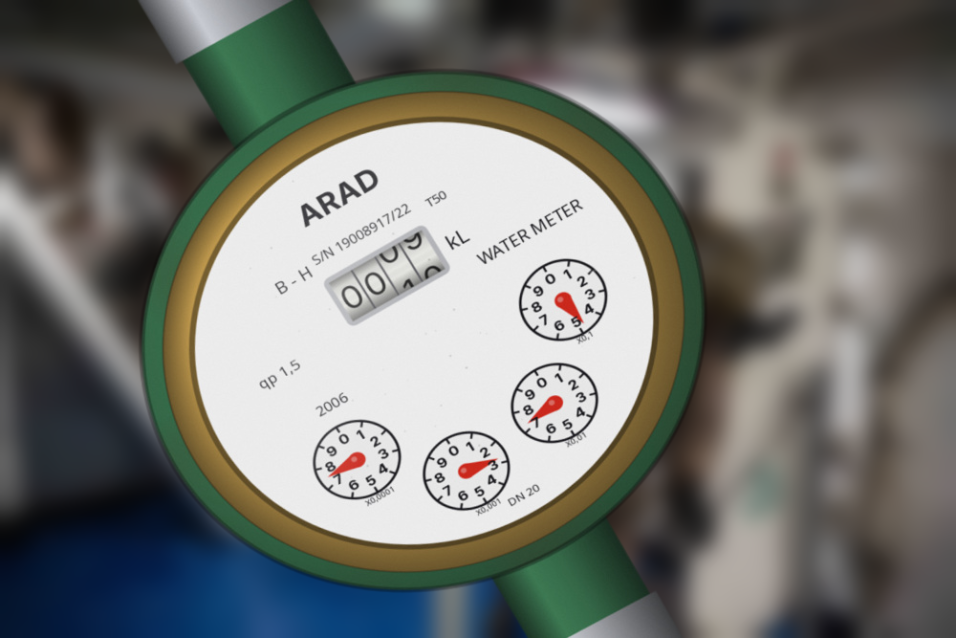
9.4727 kL
